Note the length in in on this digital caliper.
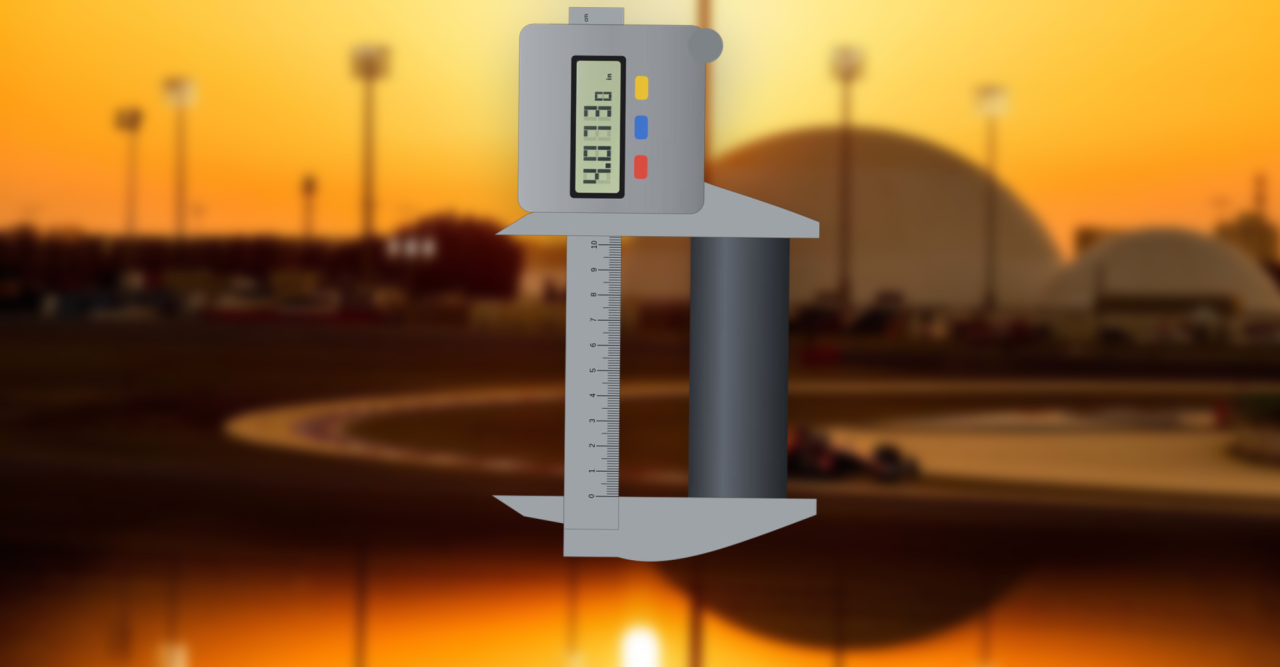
4.0730 in
